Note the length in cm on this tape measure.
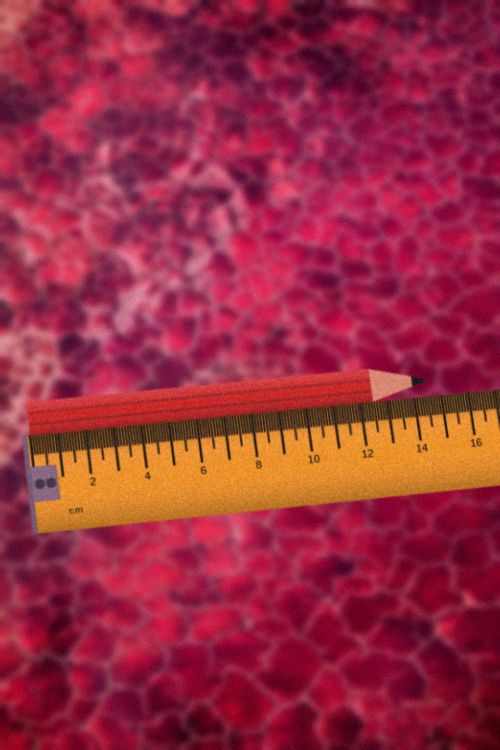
14.5 cm
